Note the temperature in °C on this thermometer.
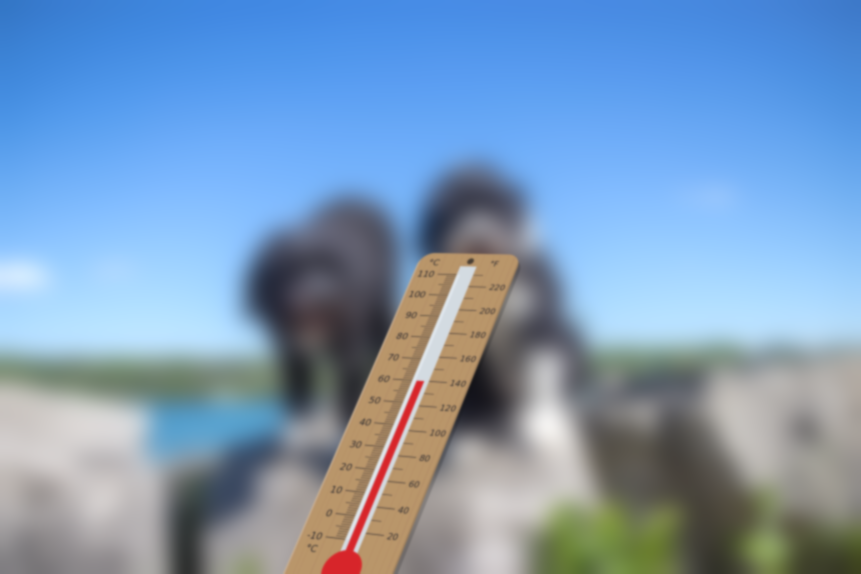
60 °C
